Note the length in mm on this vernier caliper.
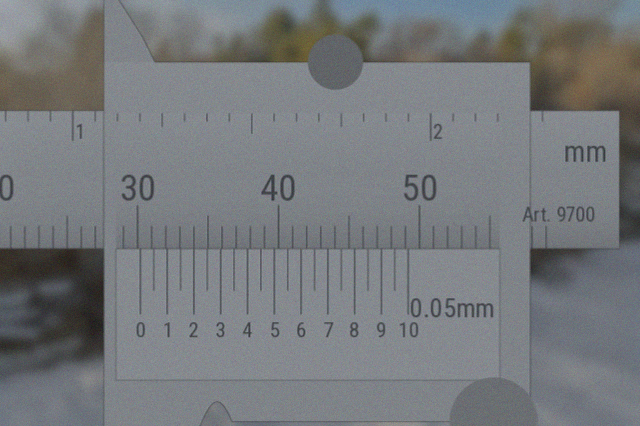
30.2 mm
